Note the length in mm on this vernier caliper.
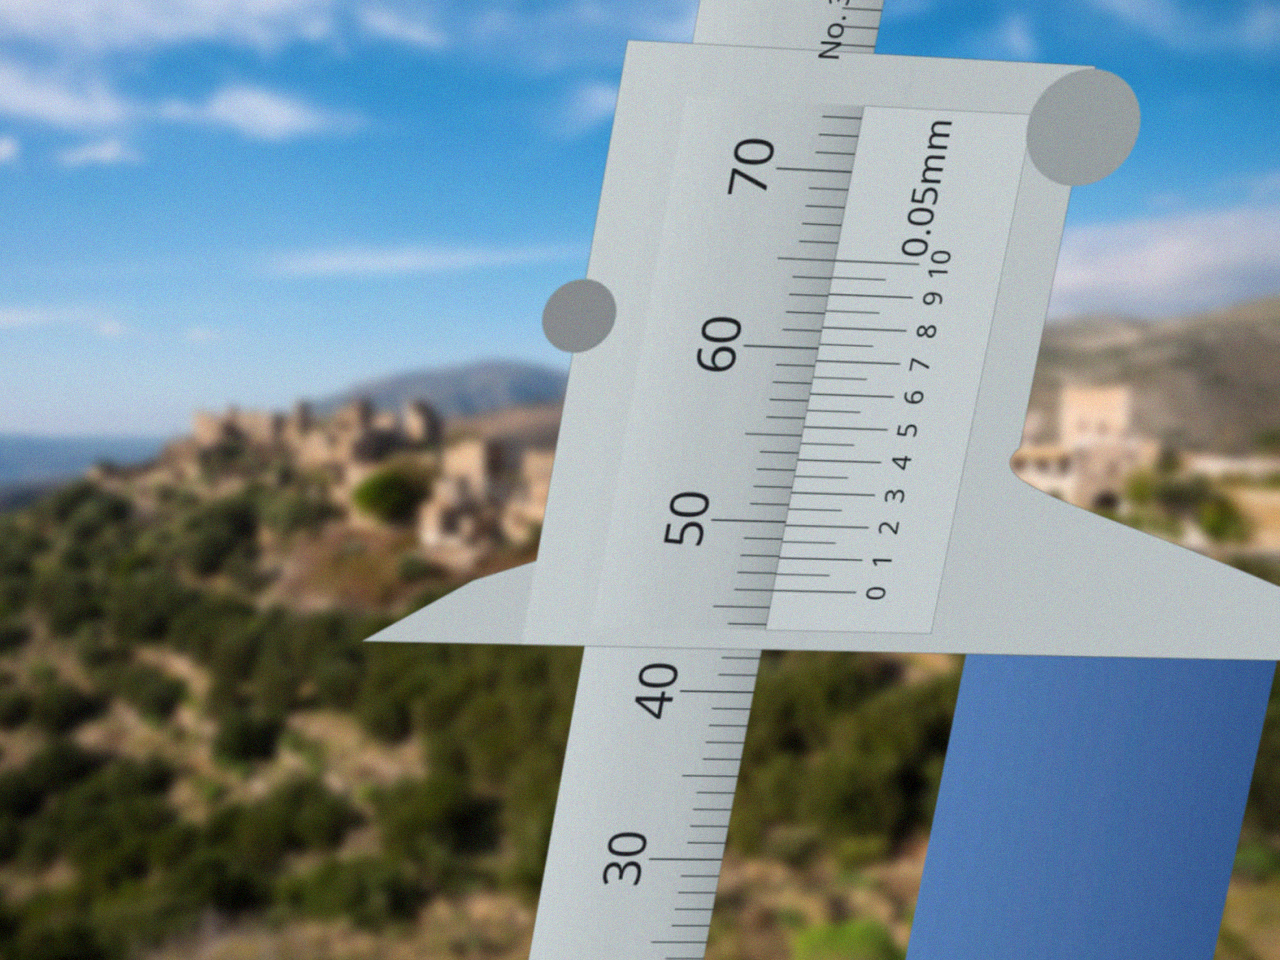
46.0 mm
